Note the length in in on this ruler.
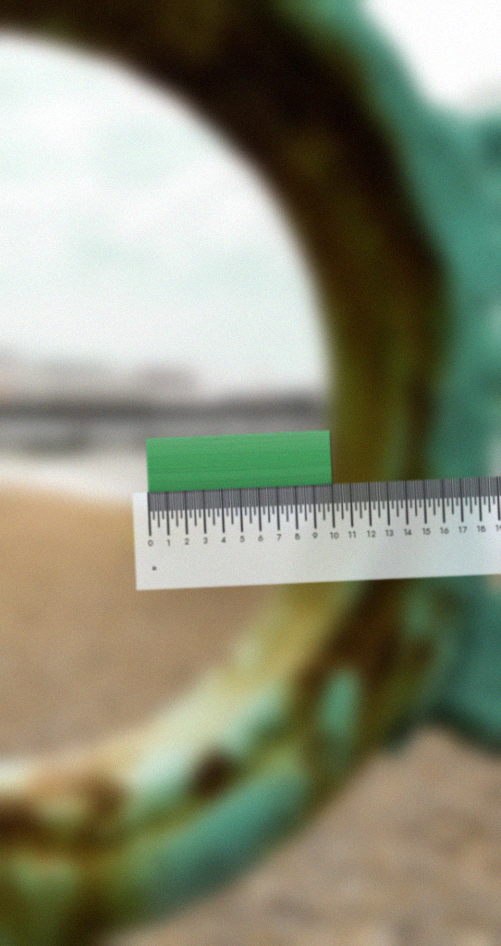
10 in
